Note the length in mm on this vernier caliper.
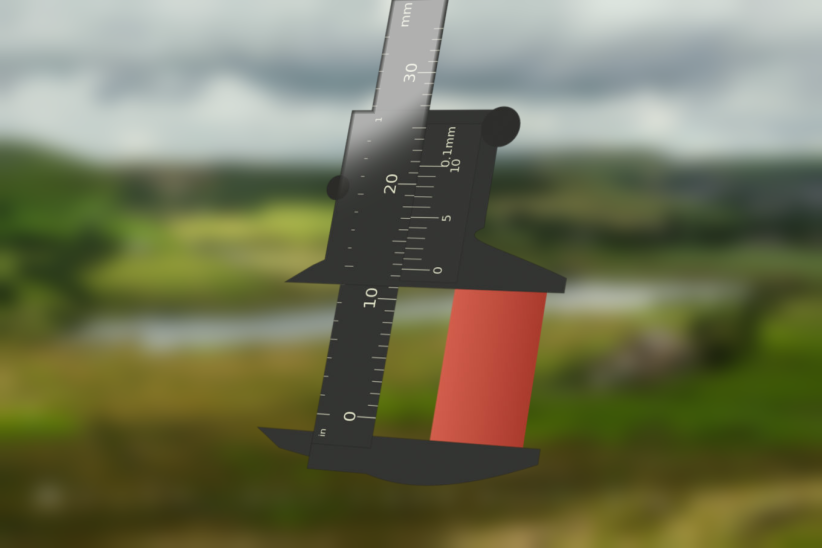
12.6 mm
